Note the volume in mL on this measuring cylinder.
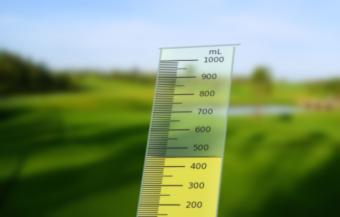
450 mL
